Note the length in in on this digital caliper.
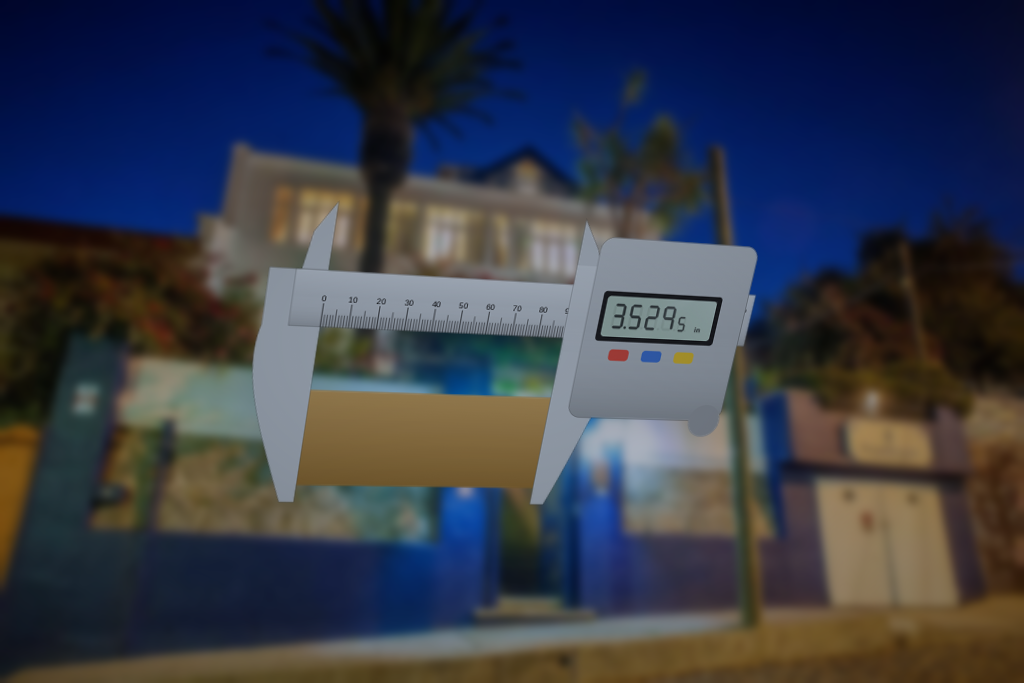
3.5295 in
